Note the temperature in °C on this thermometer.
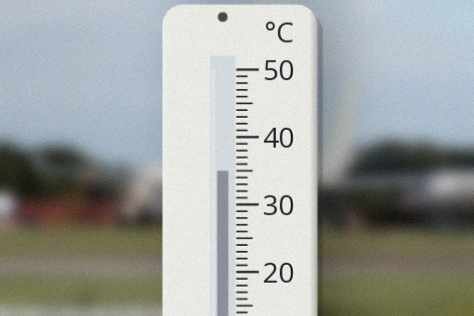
35 °C
